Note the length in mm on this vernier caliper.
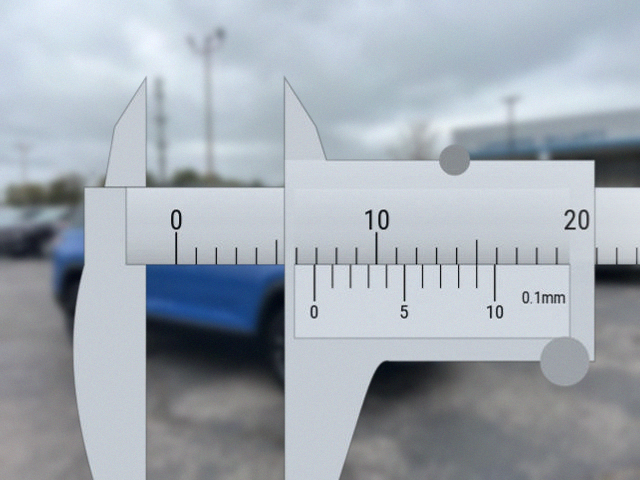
6.9 mm
